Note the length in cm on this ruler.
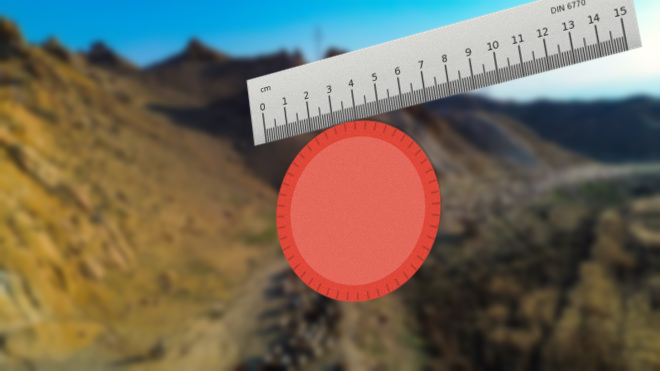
7 cm
